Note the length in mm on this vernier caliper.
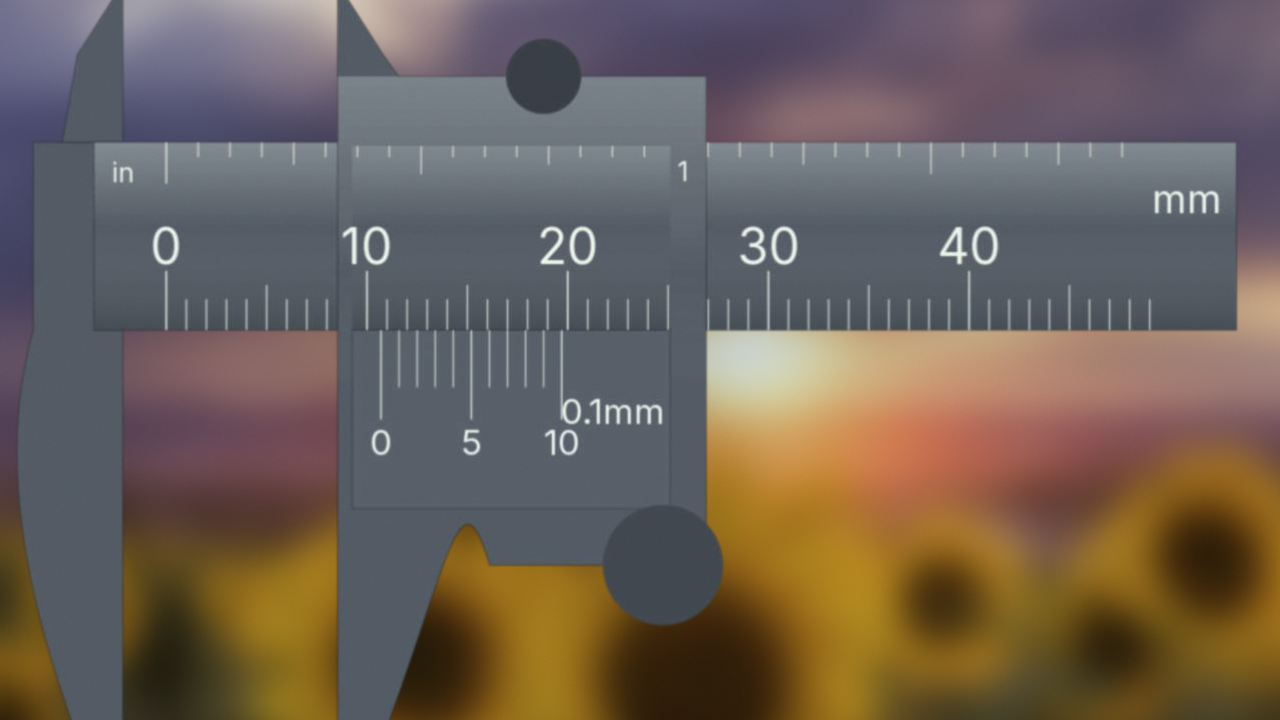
10.7 mm
